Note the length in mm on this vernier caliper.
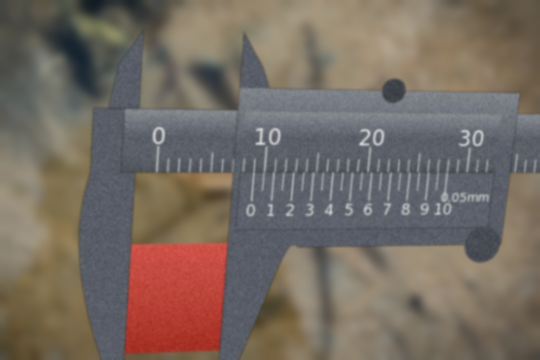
9.0 mm
